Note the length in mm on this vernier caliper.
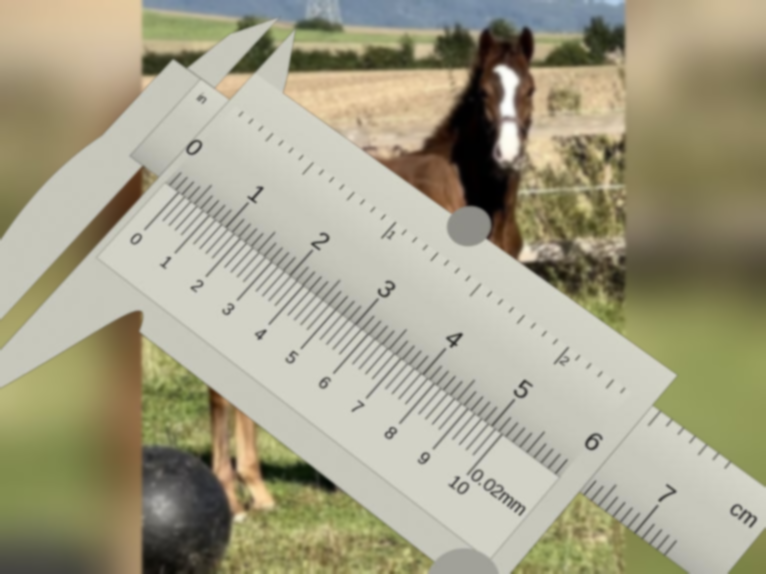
2.5 mm
